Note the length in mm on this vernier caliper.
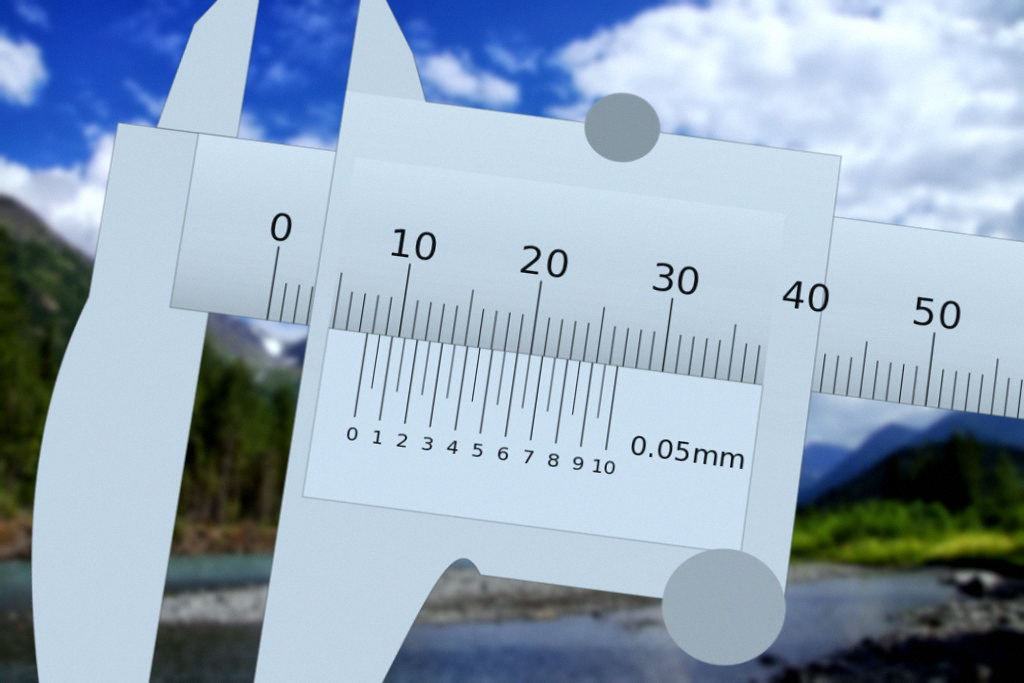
7.6 mm
